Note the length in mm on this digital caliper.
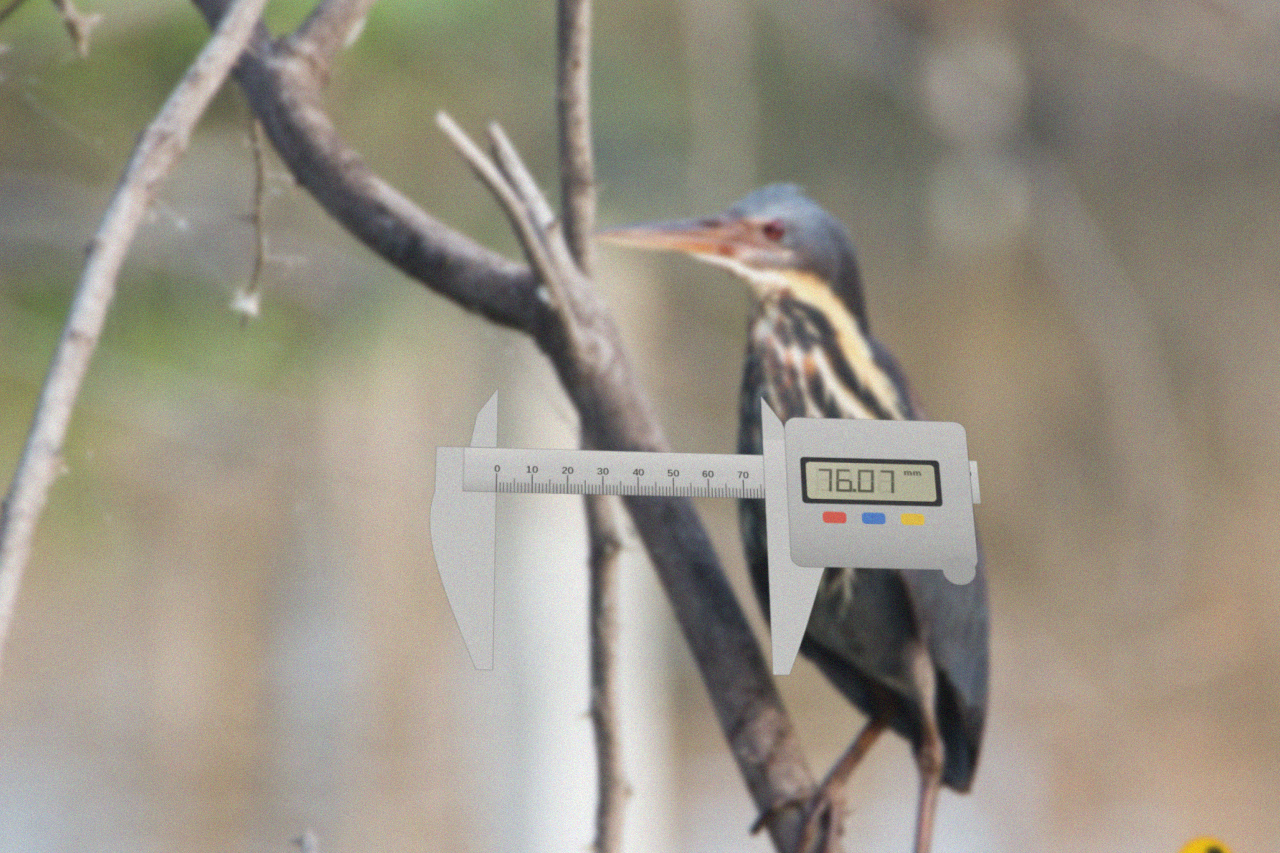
76.07 mm
